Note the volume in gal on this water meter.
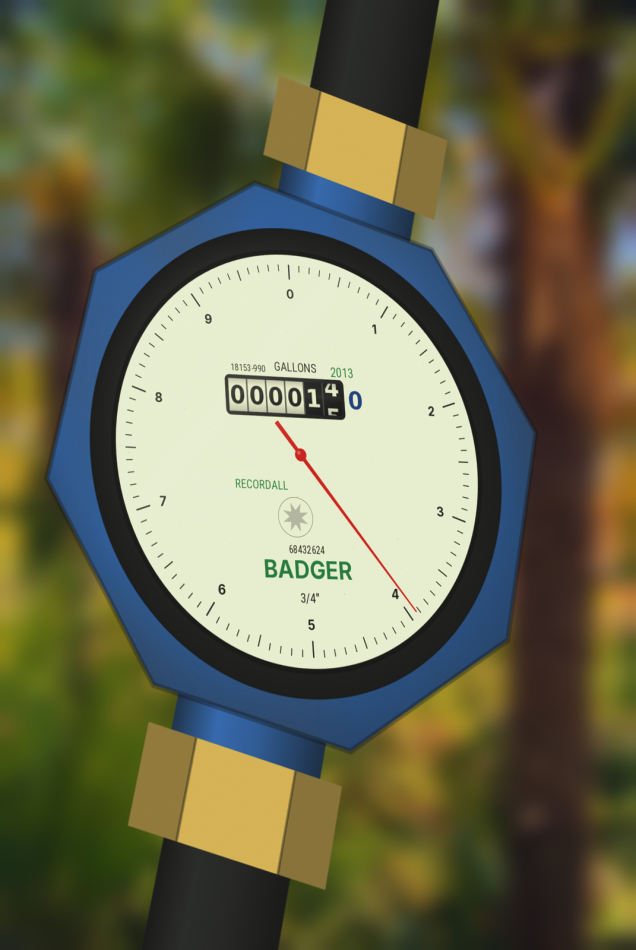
143.9 gal
